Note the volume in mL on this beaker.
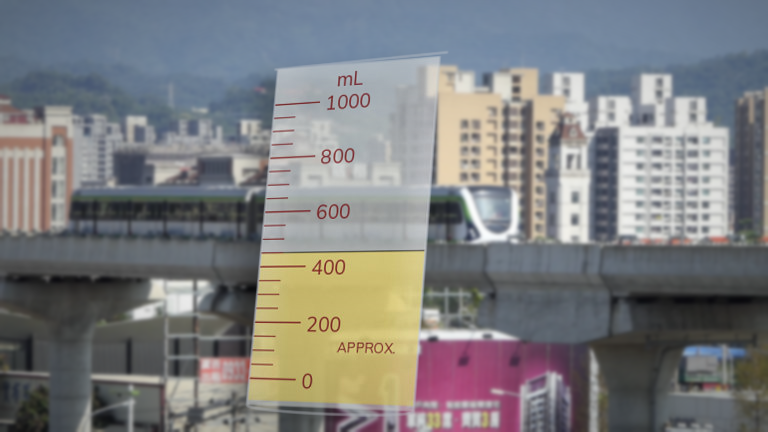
450 mL
